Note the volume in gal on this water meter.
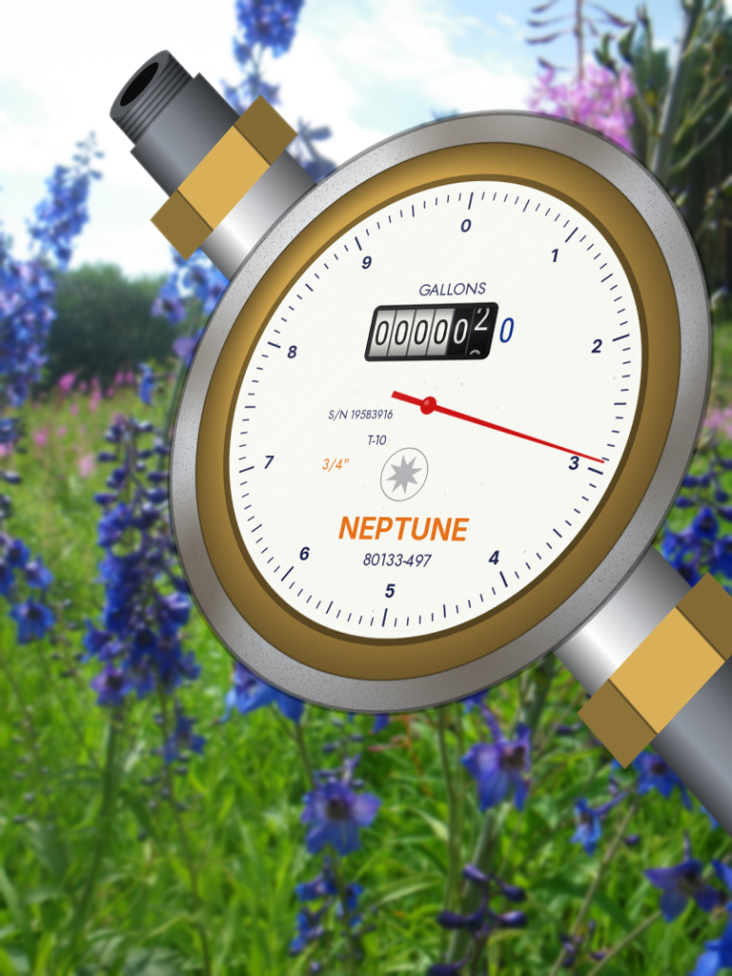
22.9 gal
